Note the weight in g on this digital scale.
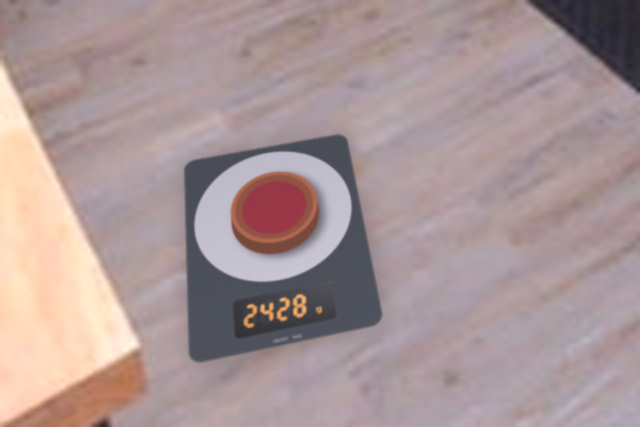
2428 g
